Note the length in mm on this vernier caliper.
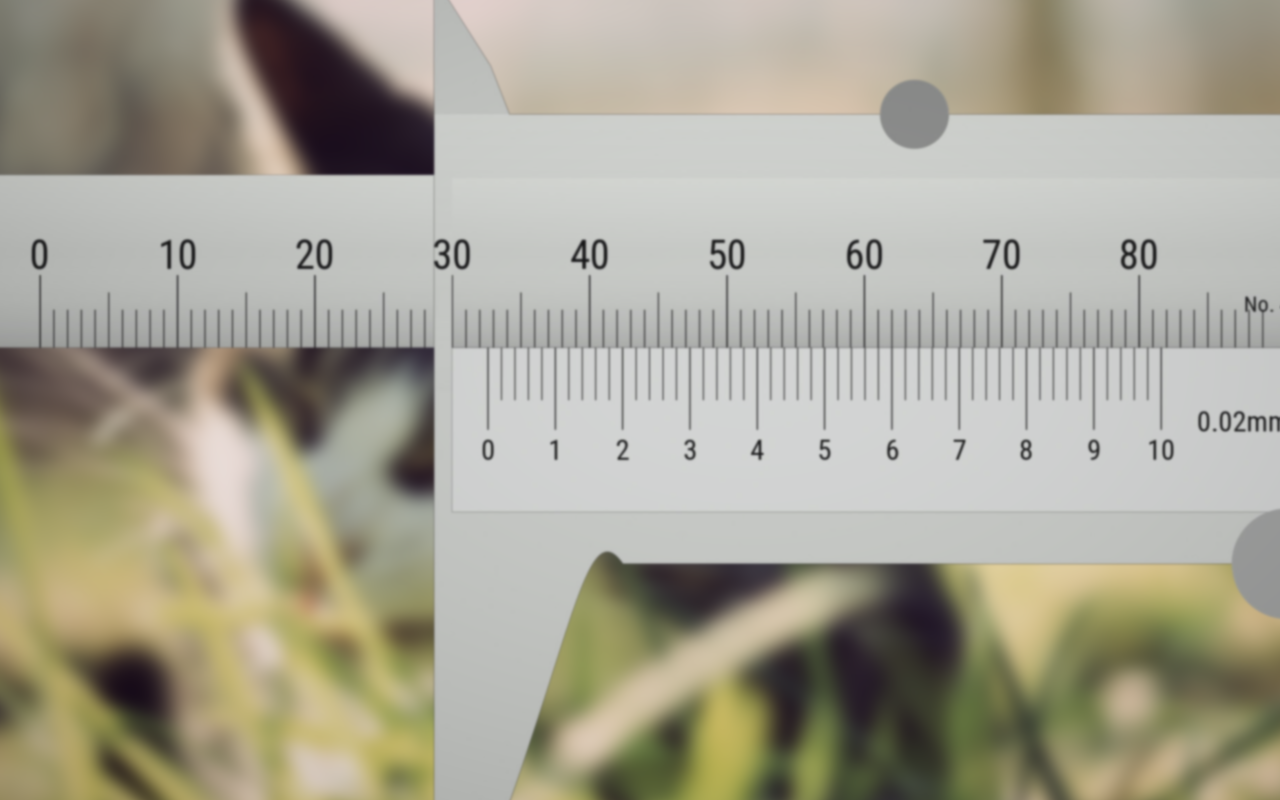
32.6 mm
